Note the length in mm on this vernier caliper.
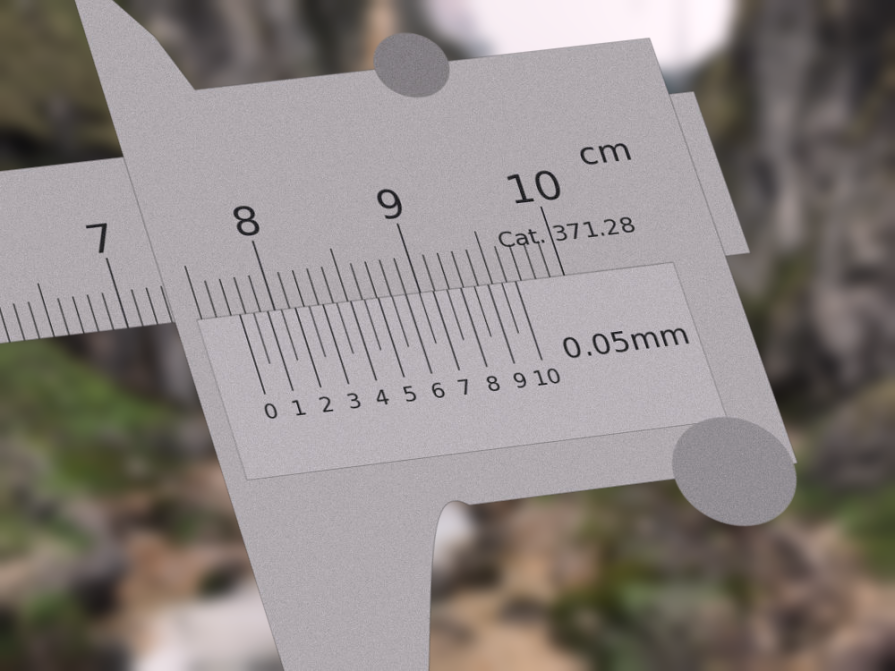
77.6 mm
